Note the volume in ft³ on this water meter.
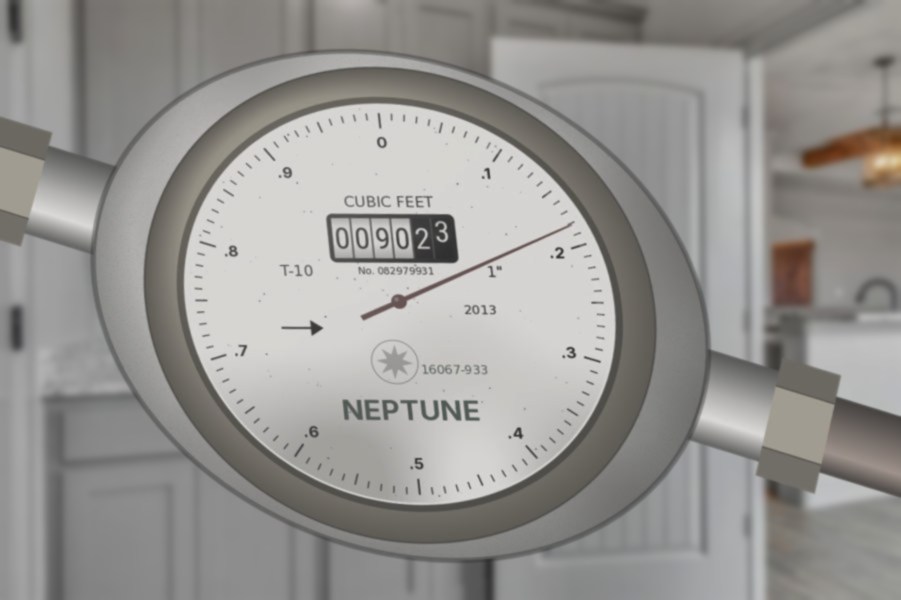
9023.18 ft³
